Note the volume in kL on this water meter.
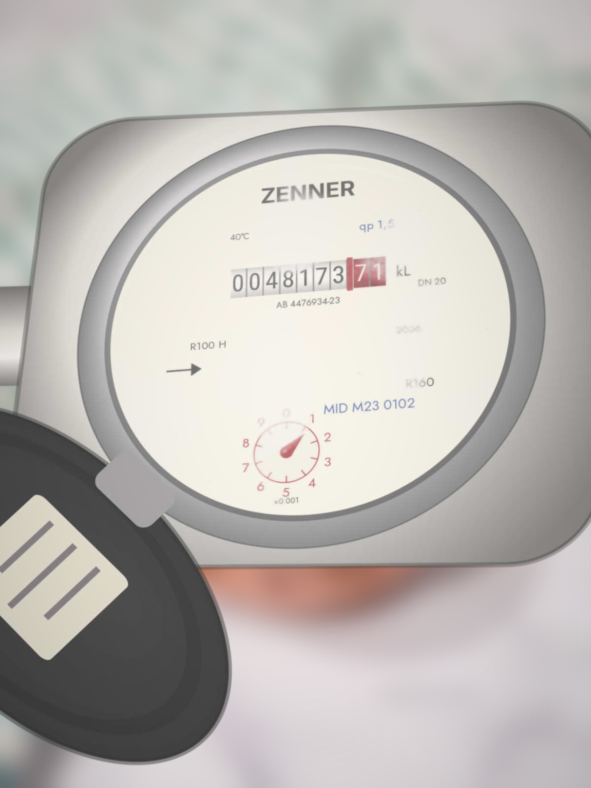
48173.711 kL
